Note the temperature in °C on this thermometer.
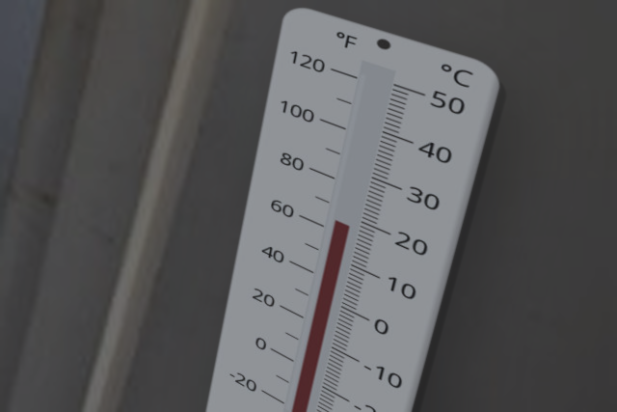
18 °C
